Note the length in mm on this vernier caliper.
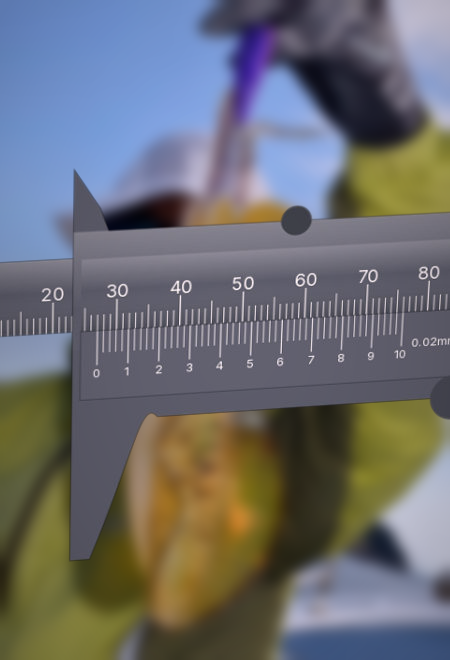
27.0 mm
